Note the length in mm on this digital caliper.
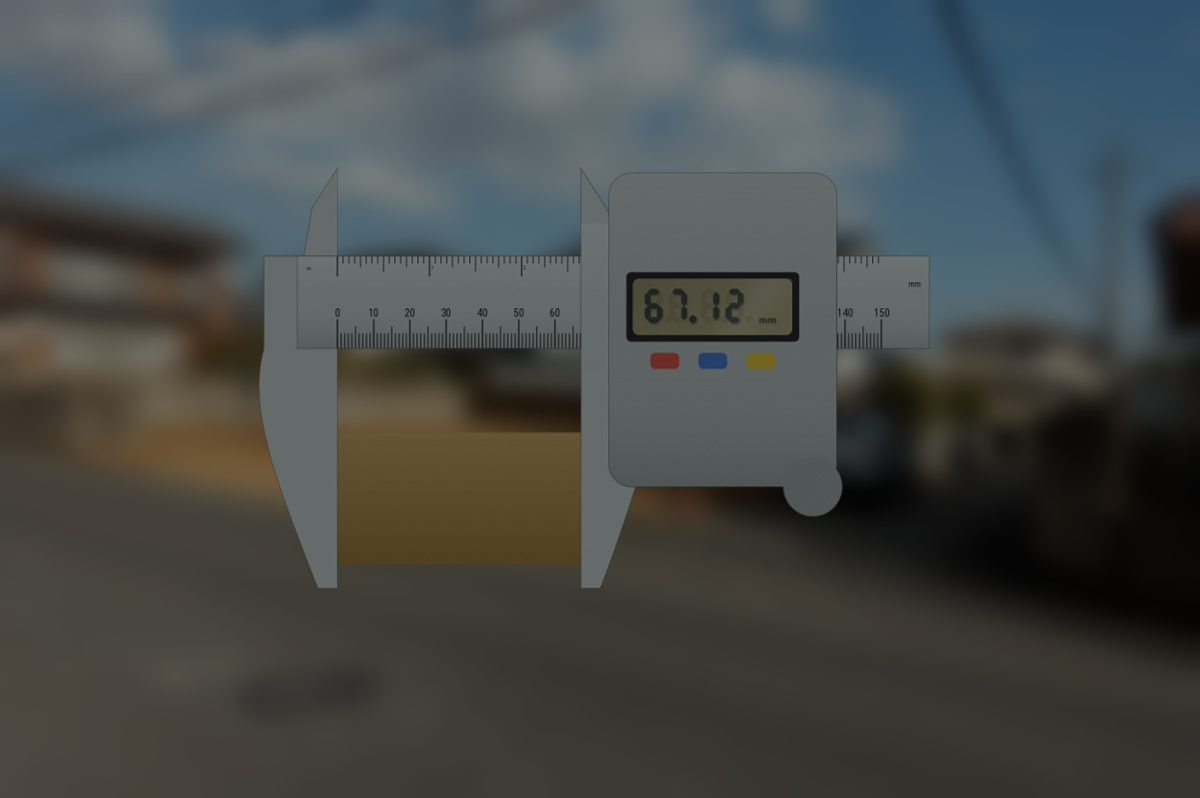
67.12 mm
